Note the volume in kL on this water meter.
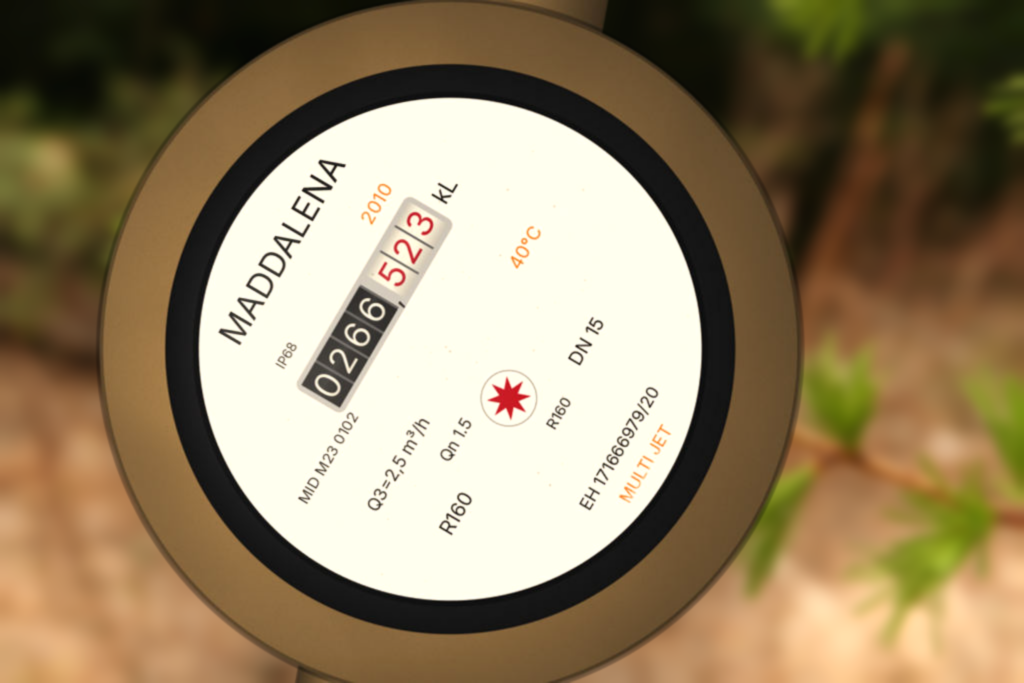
266.523 kL
